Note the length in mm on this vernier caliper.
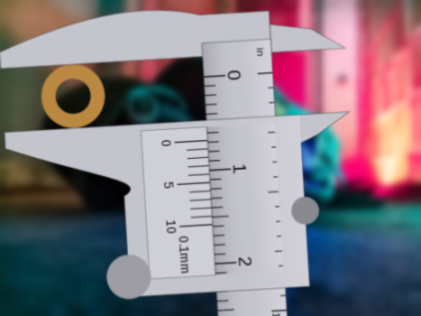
6.8 mm
